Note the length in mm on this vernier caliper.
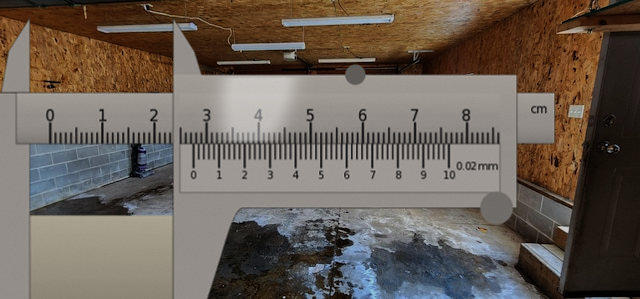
27.5 mm
